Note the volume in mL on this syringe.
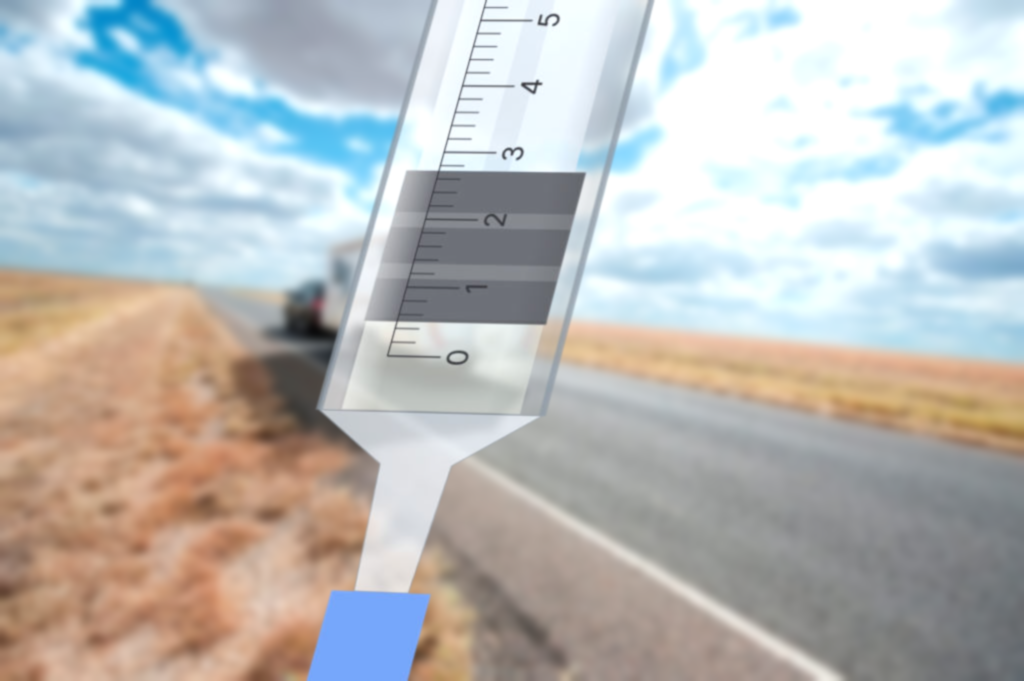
0.5 mL
